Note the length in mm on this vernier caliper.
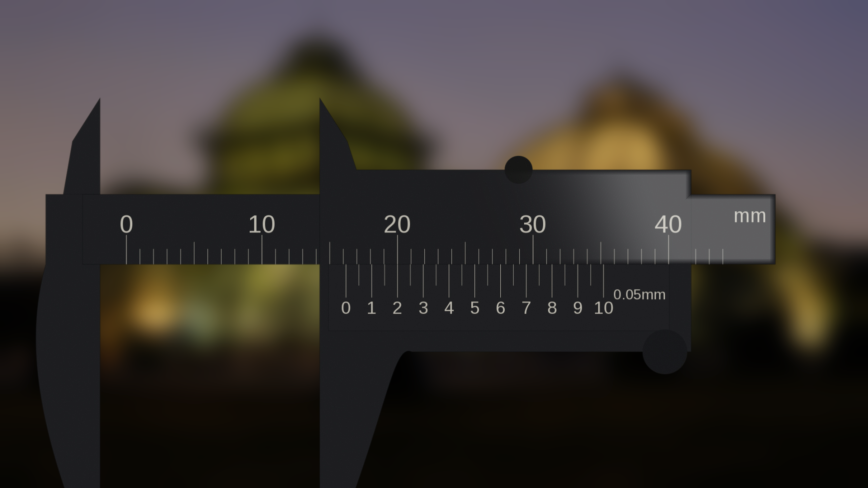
16.2 mm
